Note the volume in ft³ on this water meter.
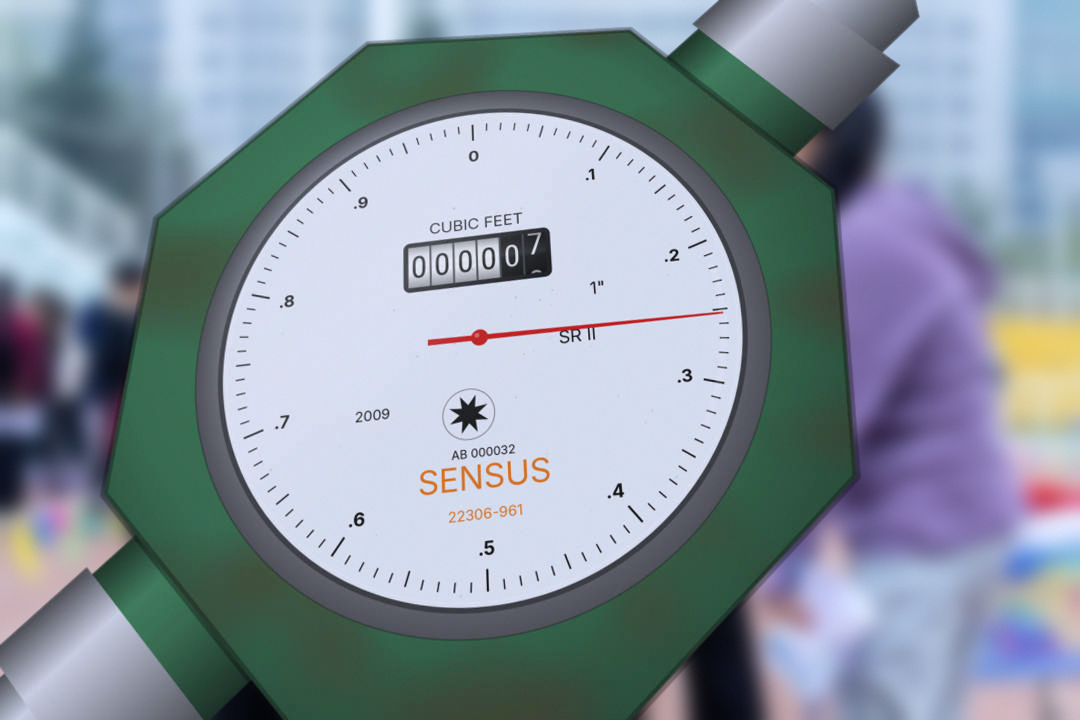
7.25 ft³
